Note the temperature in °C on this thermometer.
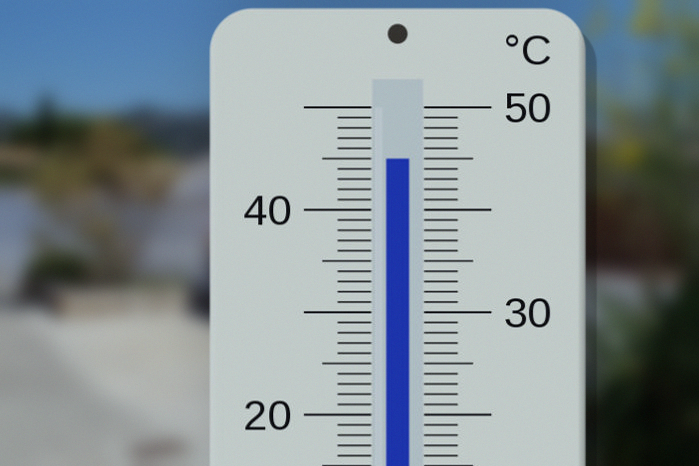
45 °C
